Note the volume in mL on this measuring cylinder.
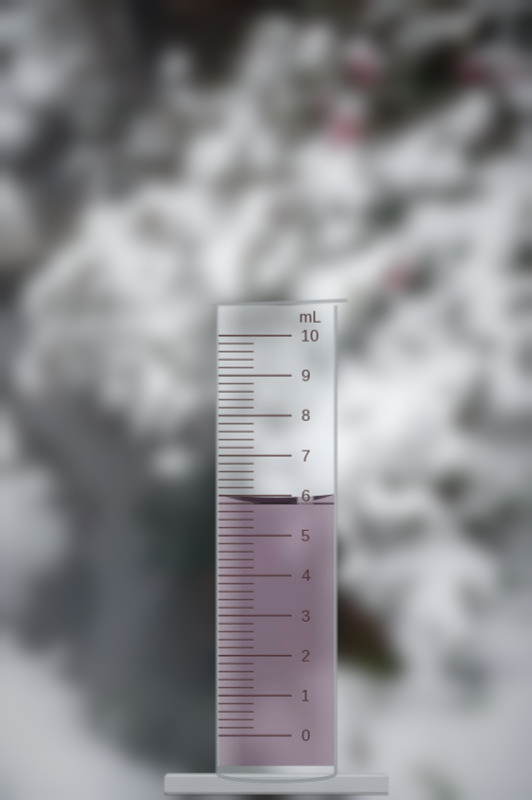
5.8 mL
